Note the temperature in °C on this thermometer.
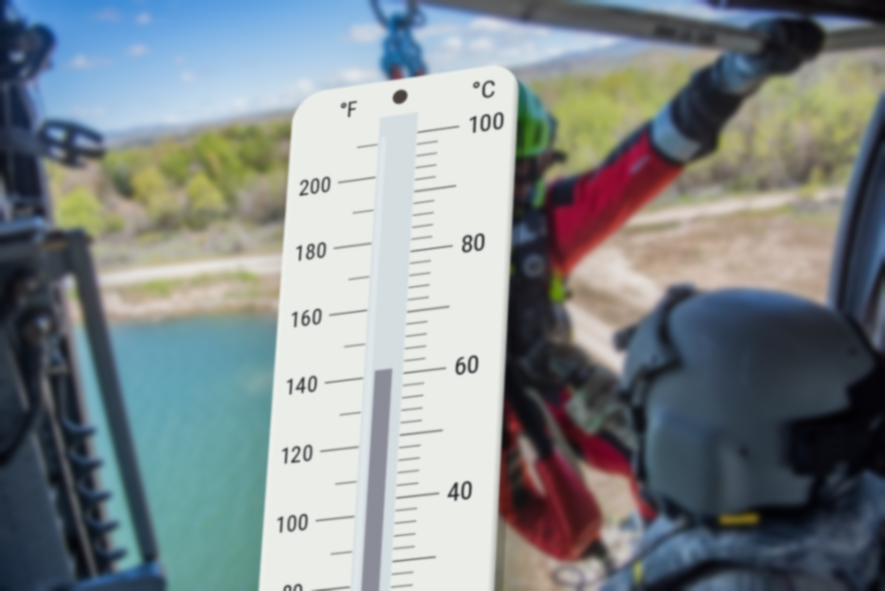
61 °C
